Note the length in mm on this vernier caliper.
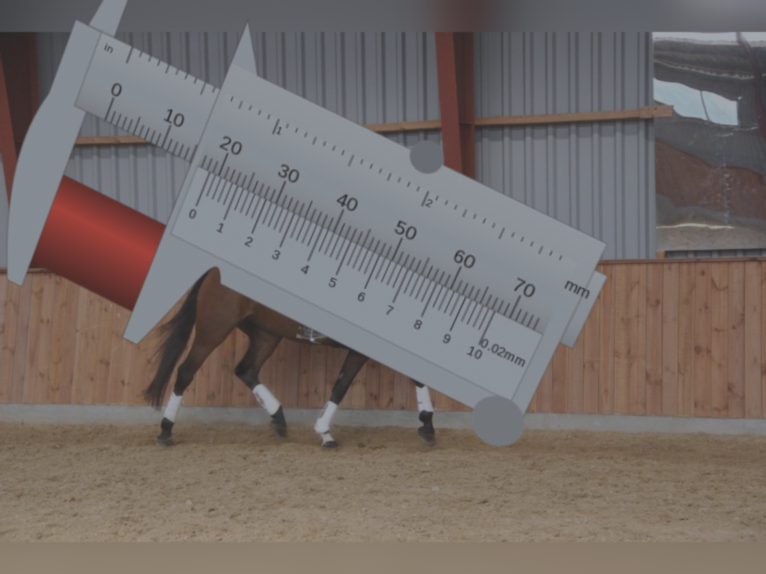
18.5 mm
